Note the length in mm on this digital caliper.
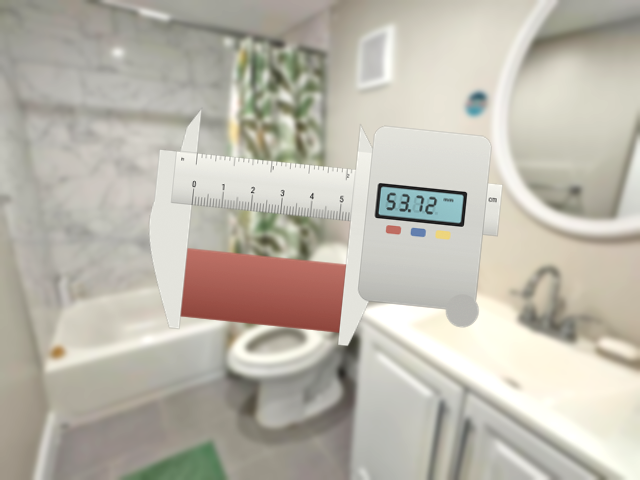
53.72 mm
